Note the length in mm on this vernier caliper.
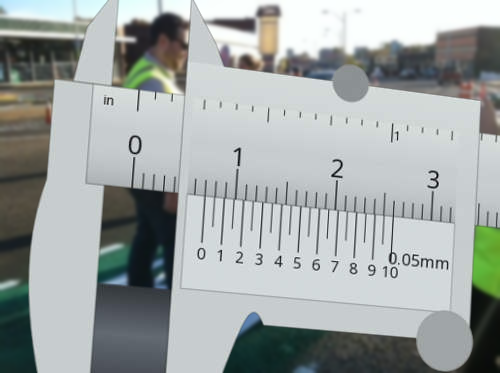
7.0 mm
